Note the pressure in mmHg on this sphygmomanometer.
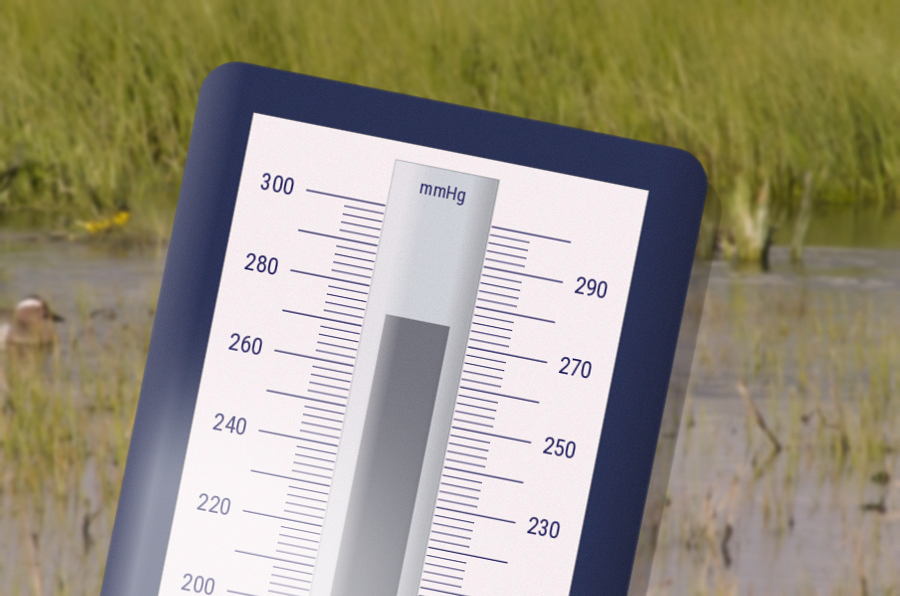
274 mmHg
